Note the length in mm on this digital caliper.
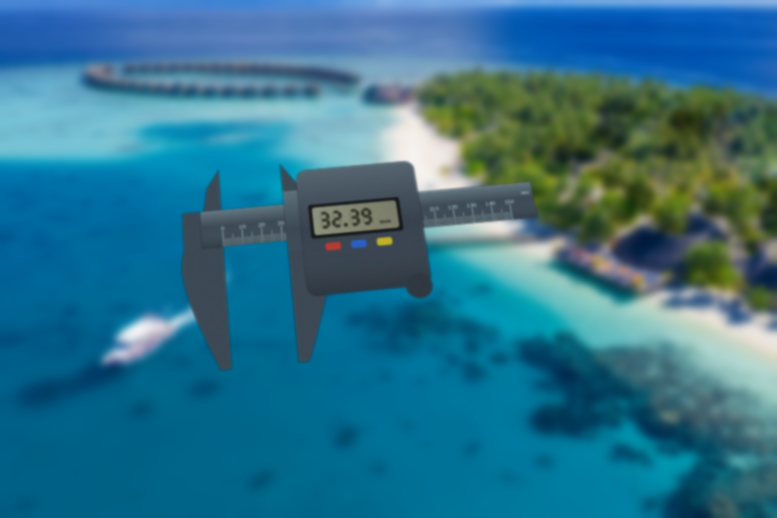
32.39 mm
